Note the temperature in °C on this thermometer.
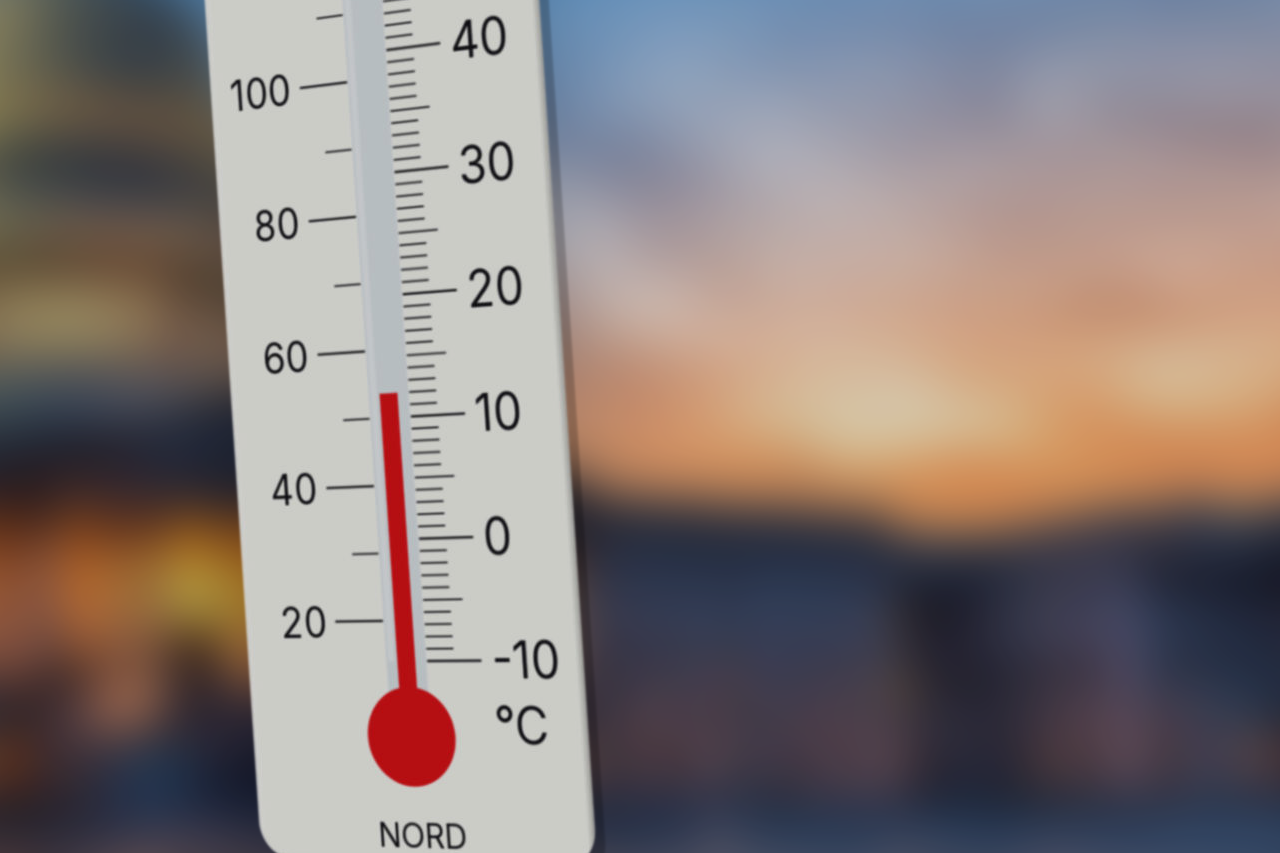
12 °C
